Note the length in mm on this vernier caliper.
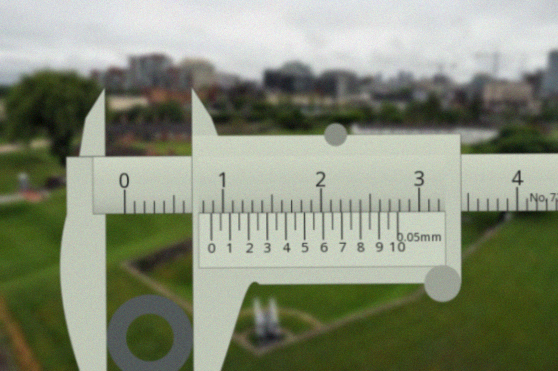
8.8 mm
